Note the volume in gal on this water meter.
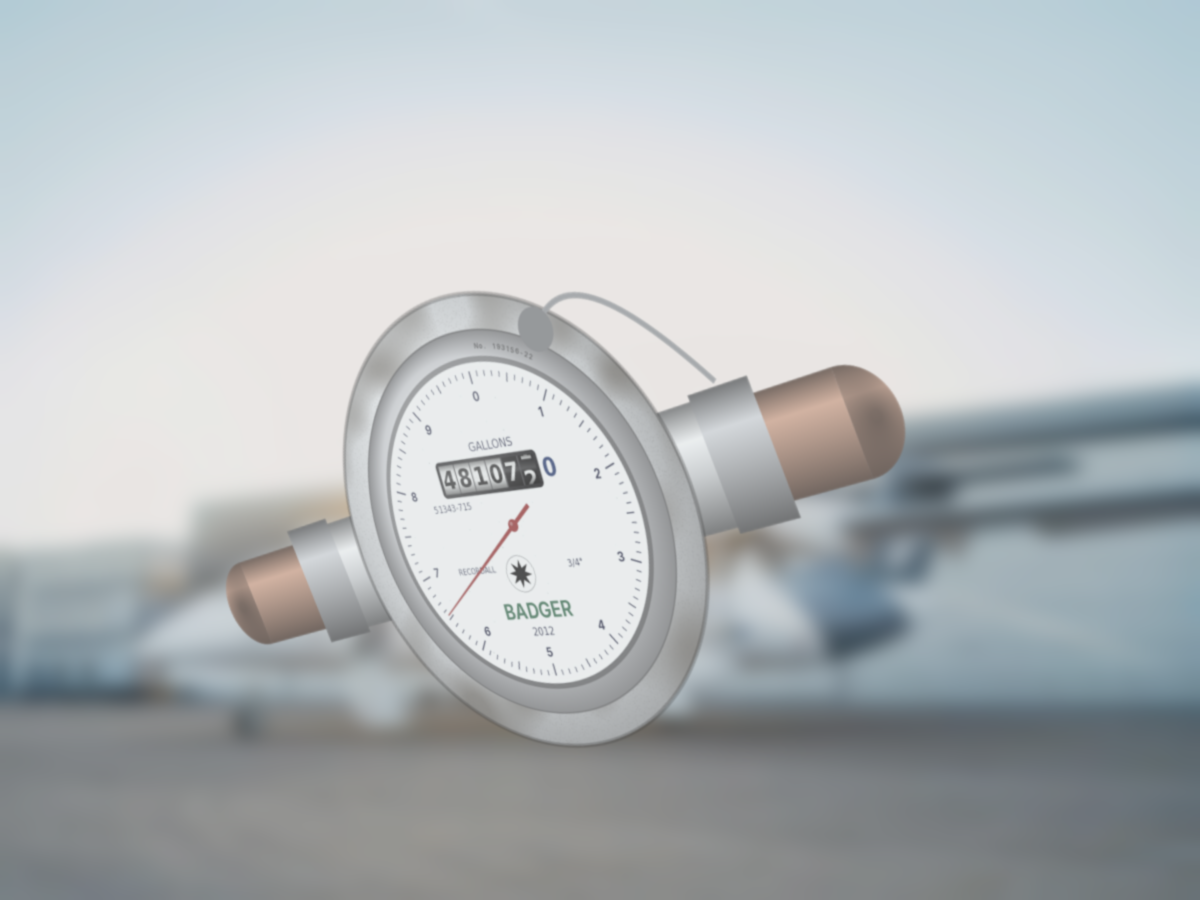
4810716.5 gal
